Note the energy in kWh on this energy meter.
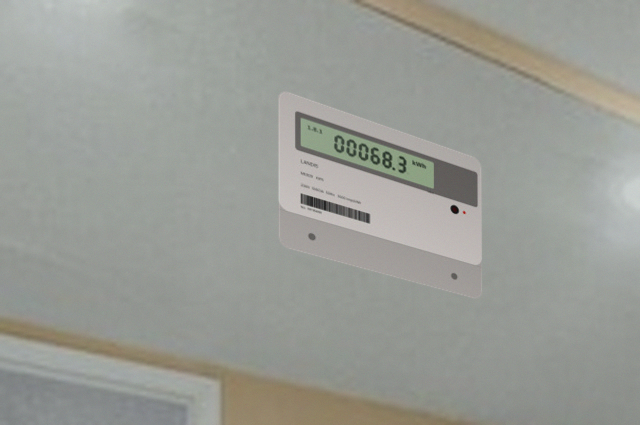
68.3 kWh
